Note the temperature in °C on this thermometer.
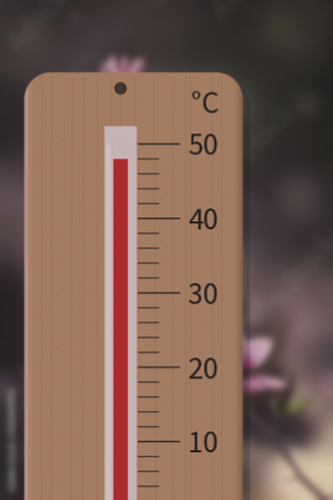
48 °C
